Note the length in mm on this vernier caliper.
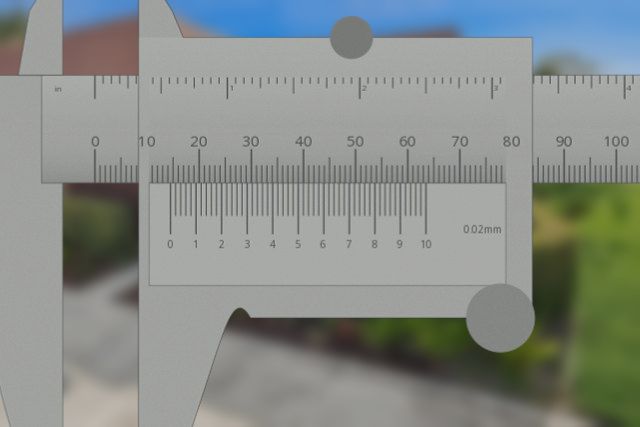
14.5 mm
